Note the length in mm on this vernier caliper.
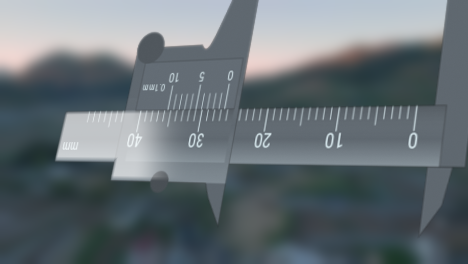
26.5 mm
